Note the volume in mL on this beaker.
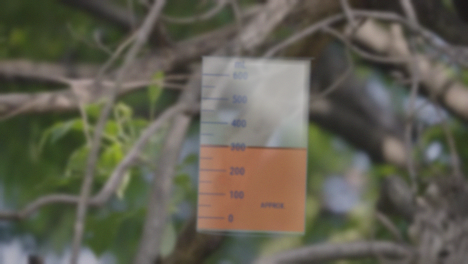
300 mL
